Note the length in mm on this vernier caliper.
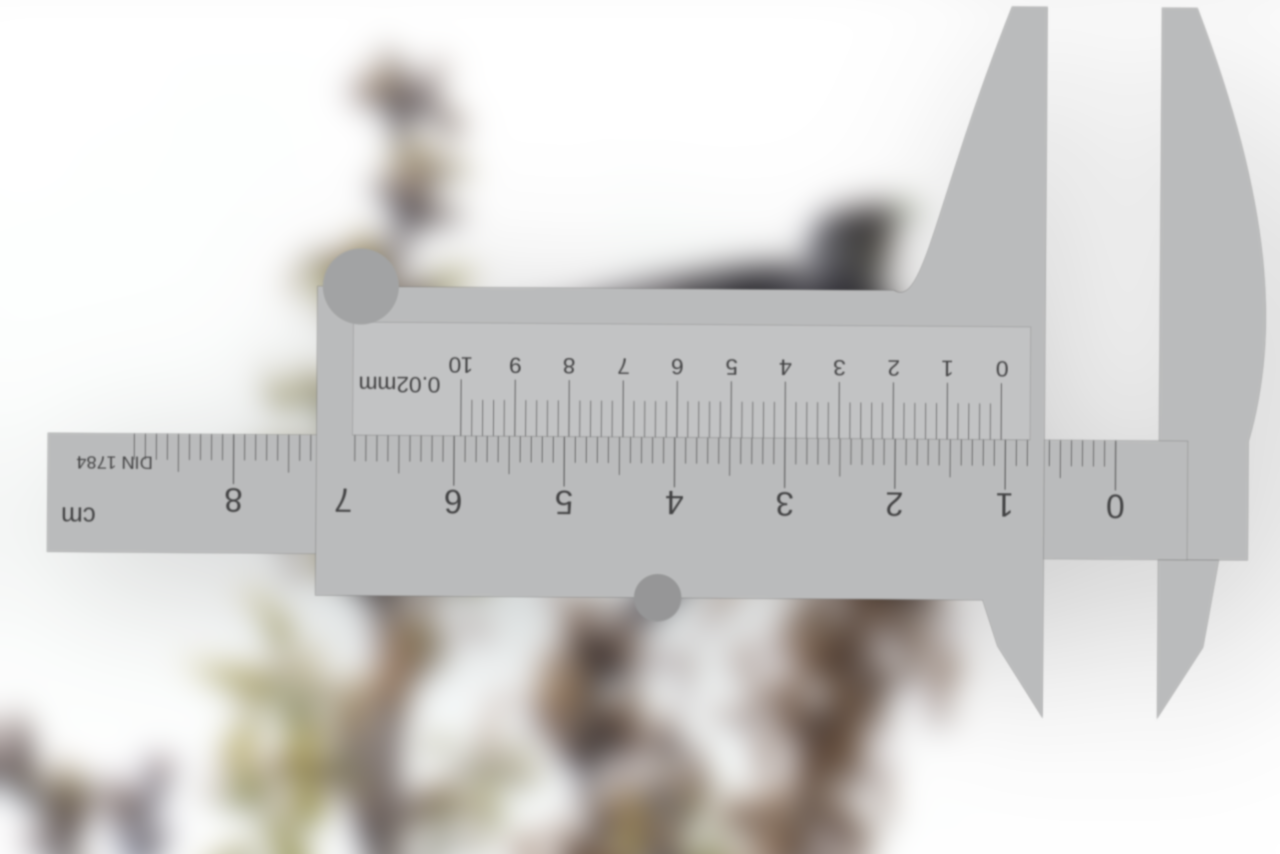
10.4 mm
